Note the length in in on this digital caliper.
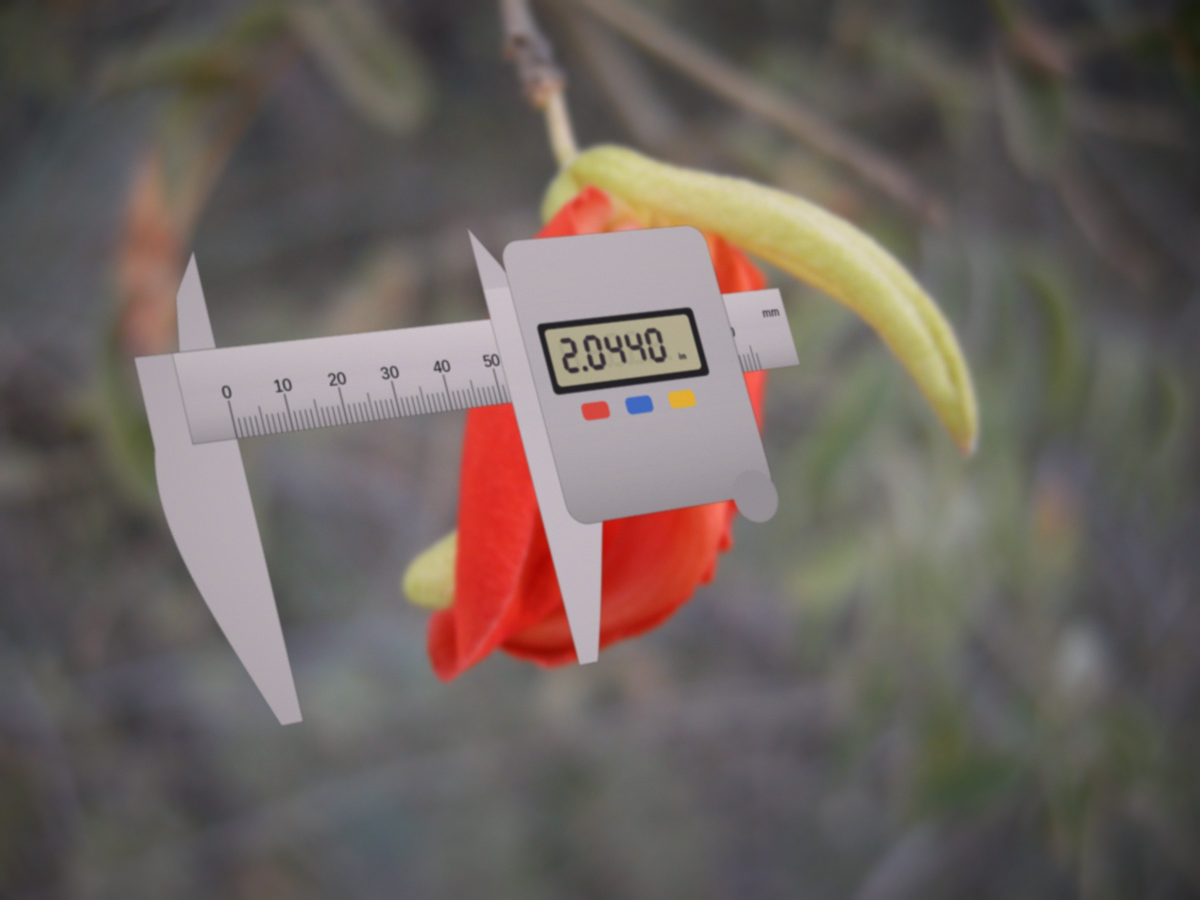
2.0440 in
